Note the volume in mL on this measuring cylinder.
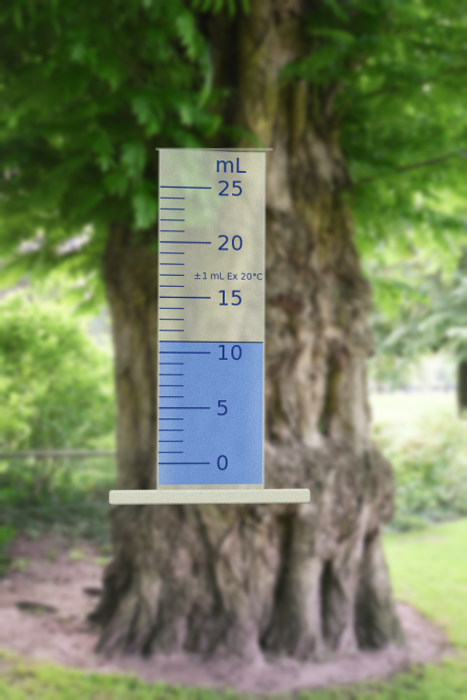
11 mL
